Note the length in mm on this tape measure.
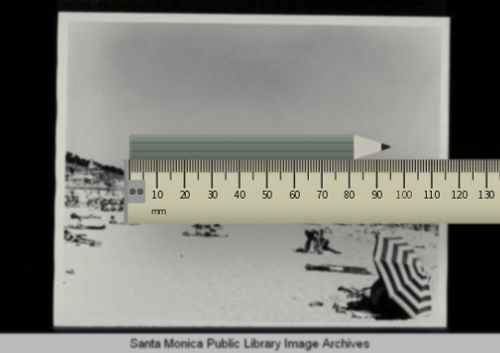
95 mm
